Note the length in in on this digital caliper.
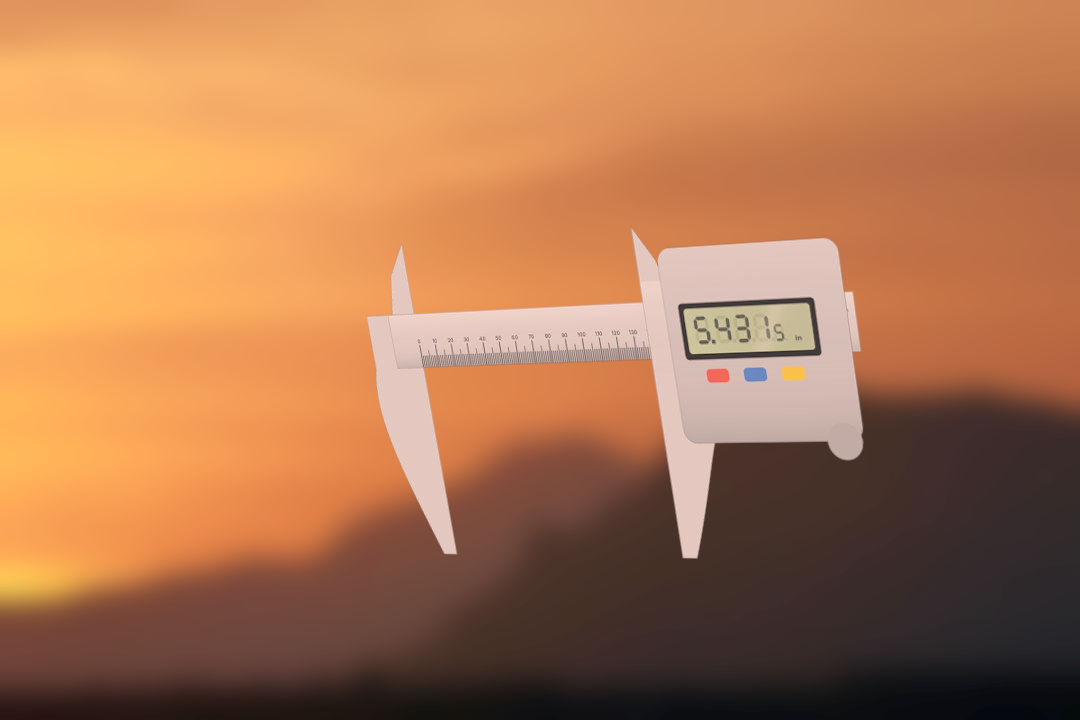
5.4315 in
